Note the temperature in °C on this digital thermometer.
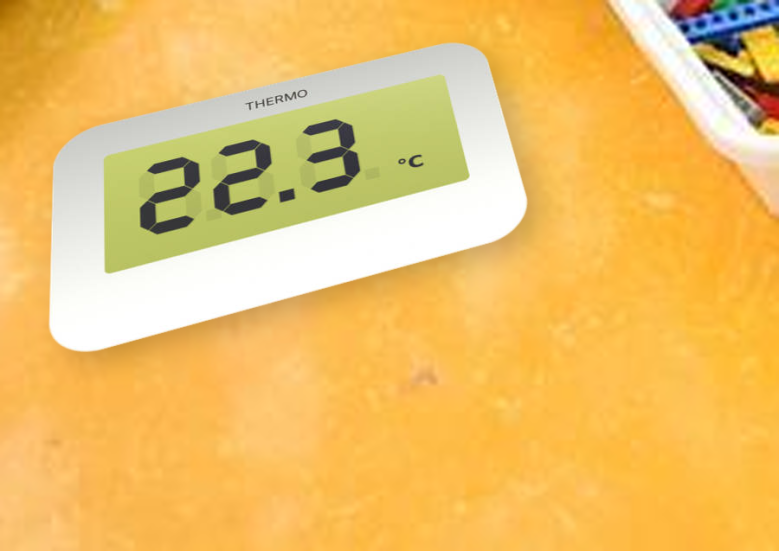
22.3 °C
